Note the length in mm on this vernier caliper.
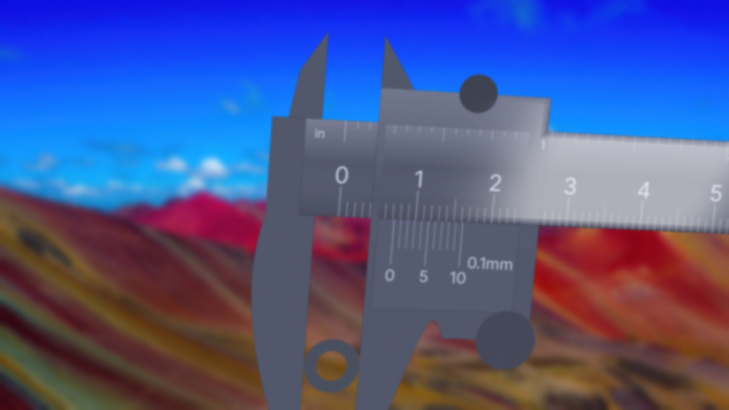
7.2 mm
